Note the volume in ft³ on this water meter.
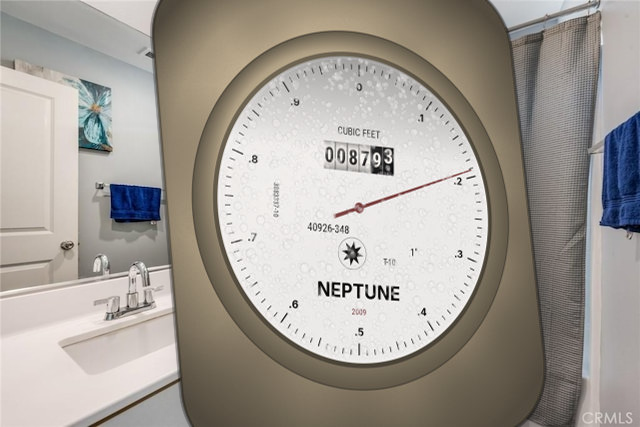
8793.19 ft³
